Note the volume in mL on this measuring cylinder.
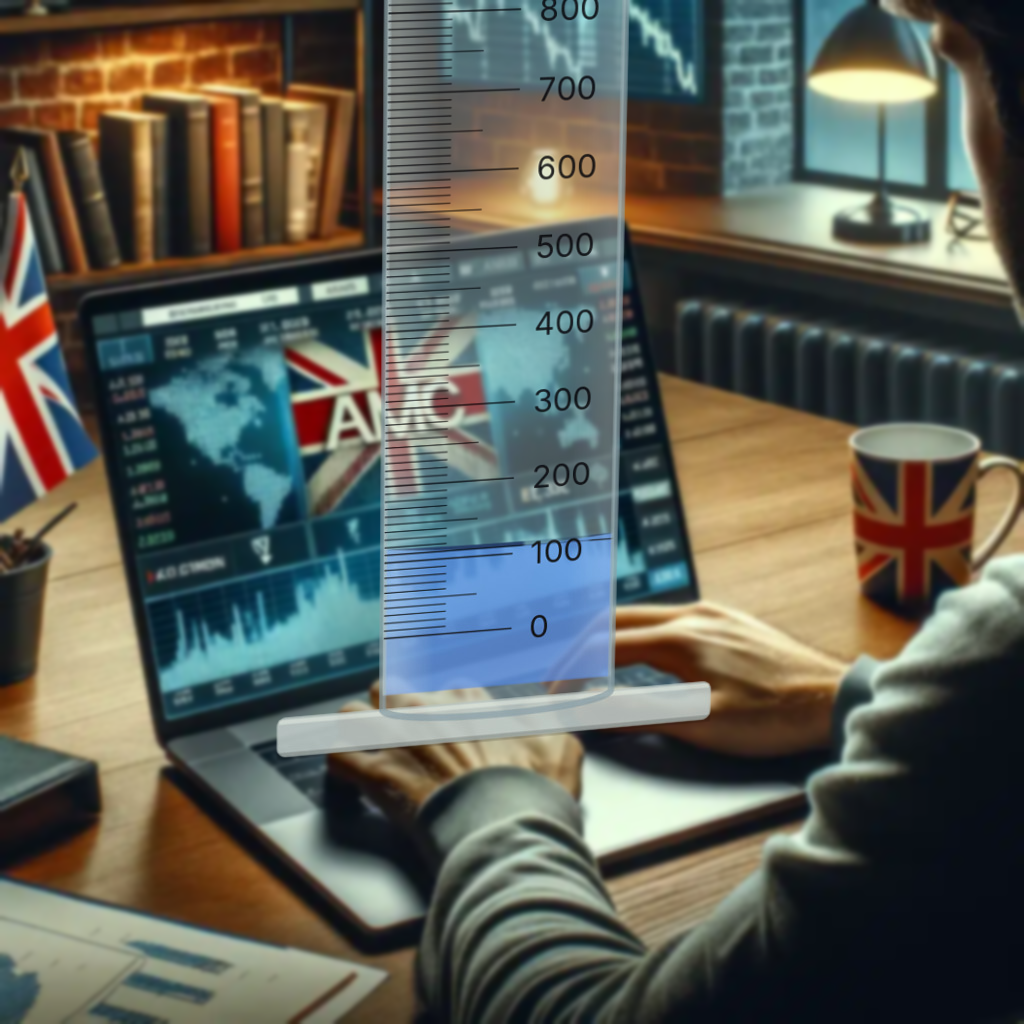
110 mL
